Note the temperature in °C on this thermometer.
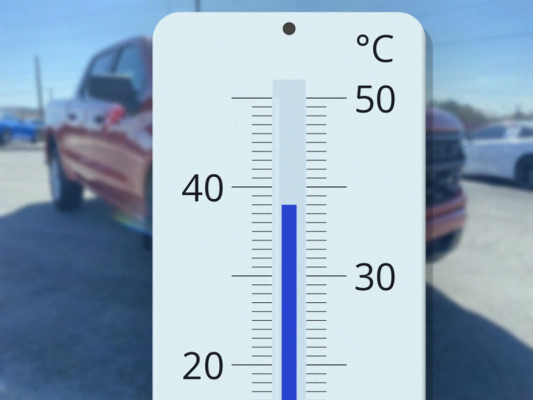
38 °C
